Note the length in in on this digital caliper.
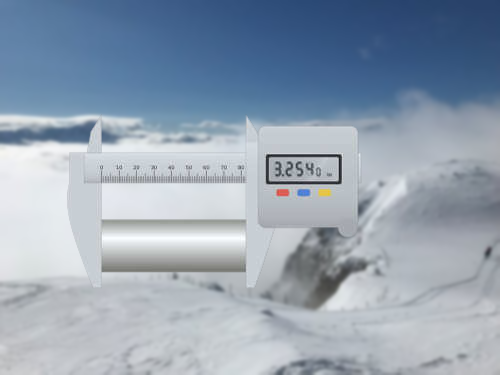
3.2540 in
